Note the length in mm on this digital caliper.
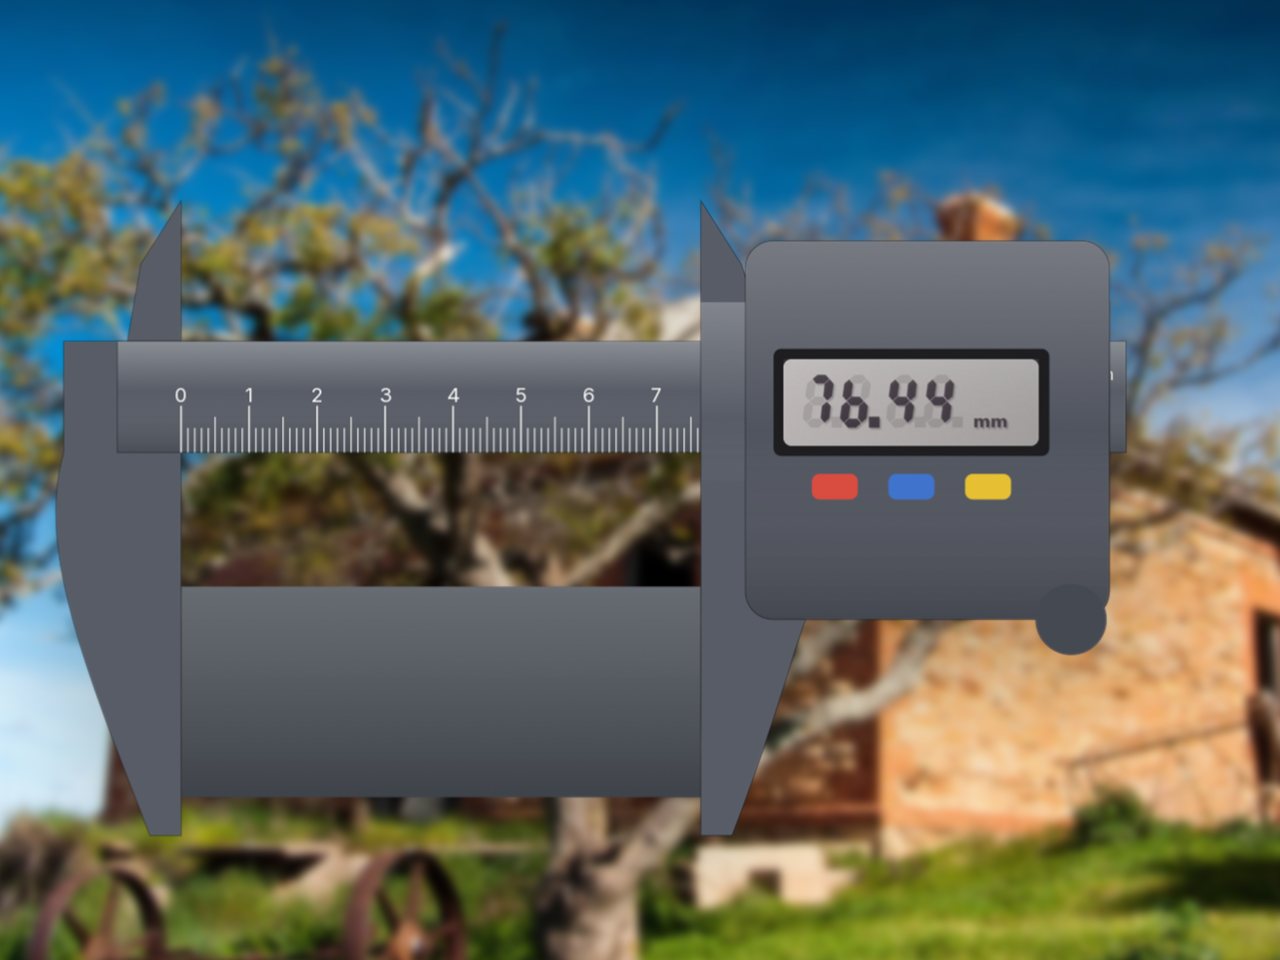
76.44 mm
